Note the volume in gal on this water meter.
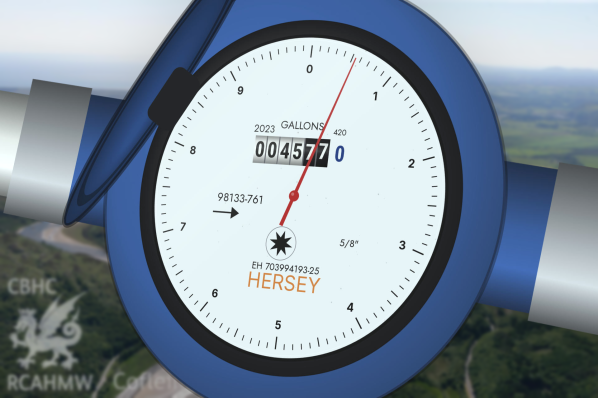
45770.5 gal
